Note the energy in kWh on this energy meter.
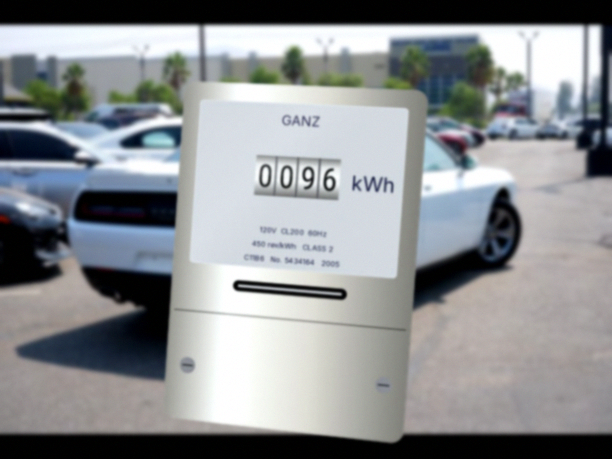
96 kWh
